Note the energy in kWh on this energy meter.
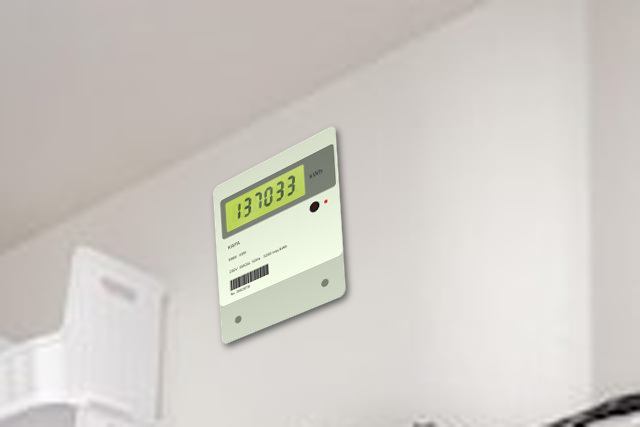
137033 kWh
